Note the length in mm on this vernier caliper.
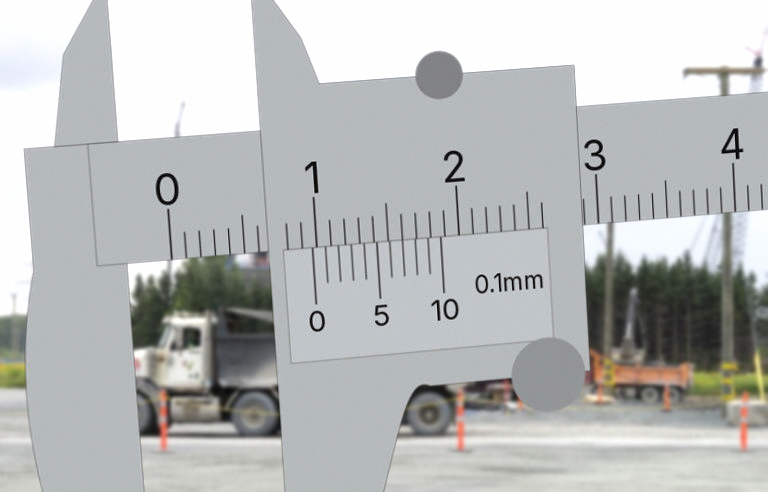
9.7 mm
